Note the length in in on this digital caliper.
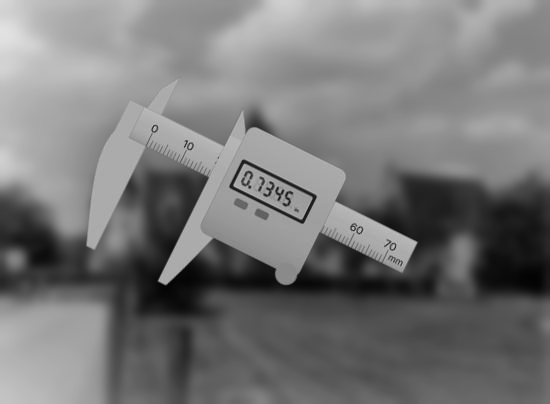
0.7345 in
